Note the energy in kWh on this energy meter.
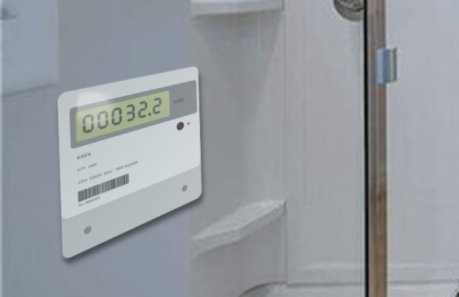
32.2 kWh
